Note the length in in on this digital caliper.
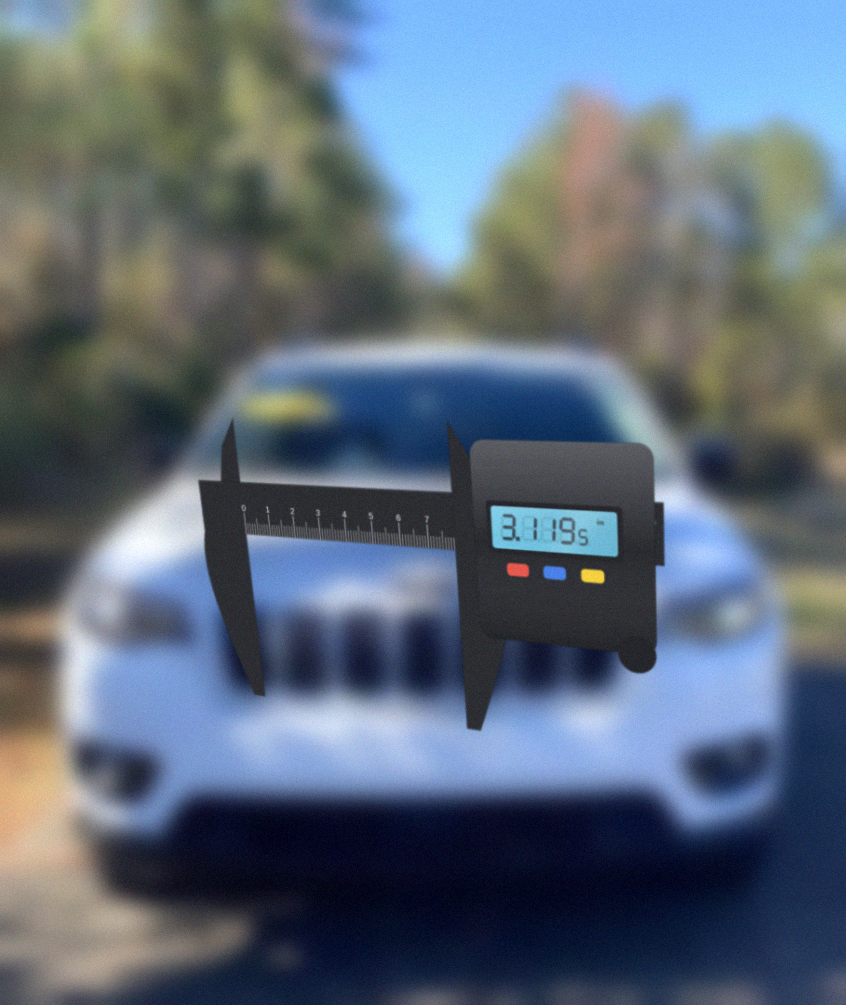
3.1195 in
